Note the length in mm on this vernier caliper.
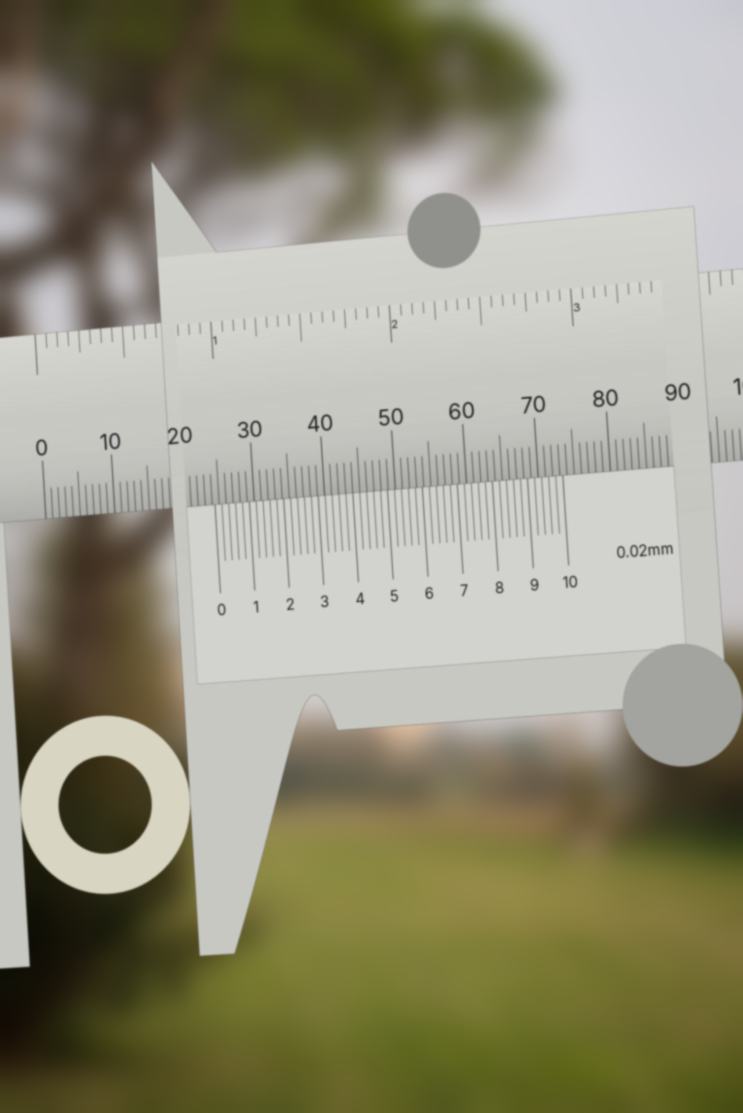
24.4 mm
